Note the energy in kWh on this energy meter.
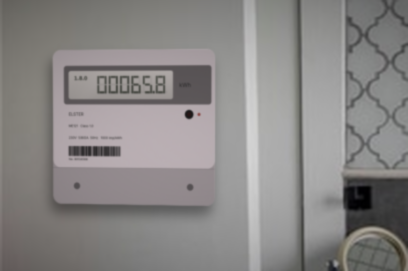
65.8 kWh
